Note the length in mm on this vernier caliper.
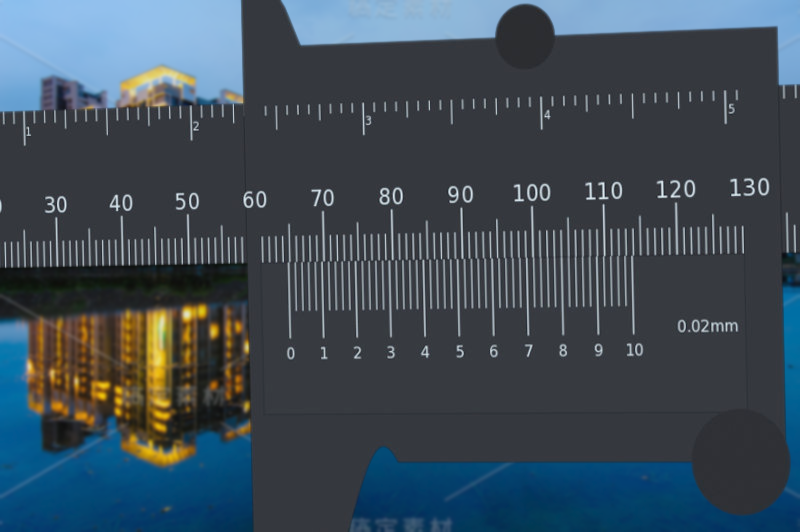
64.8 mm
